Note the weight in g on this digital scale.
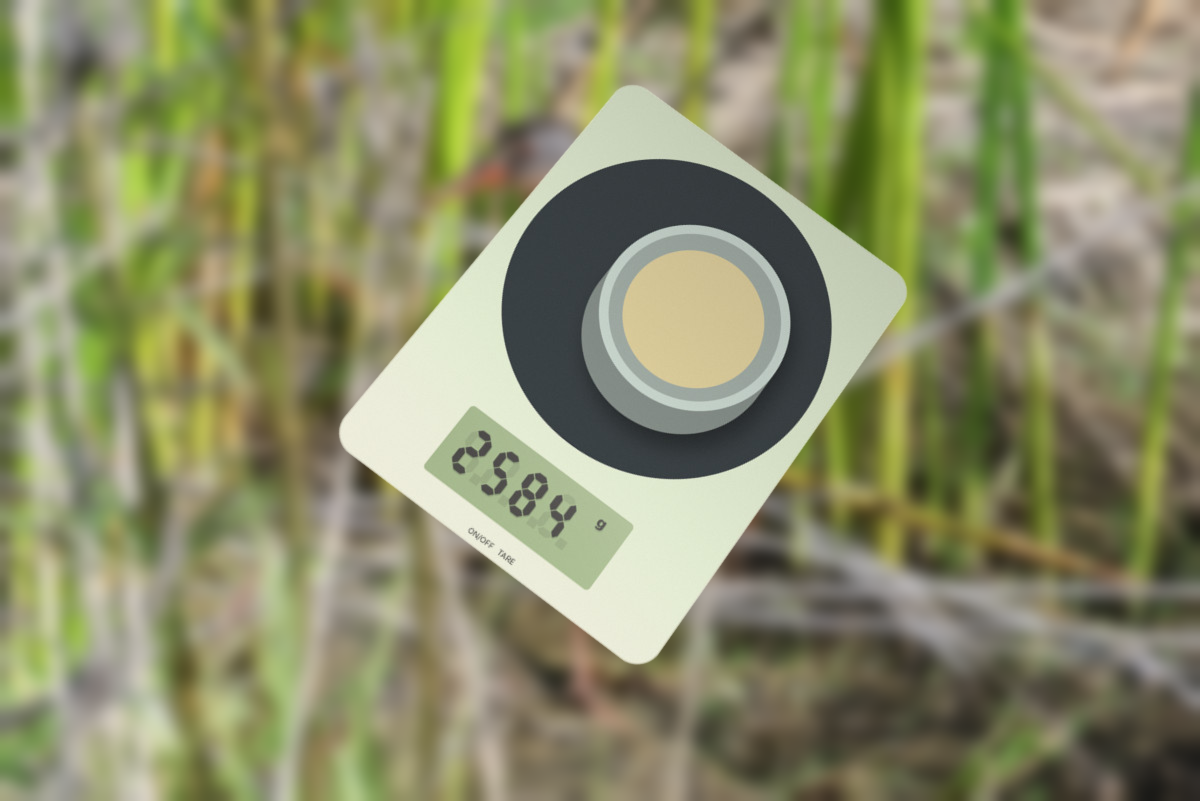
2584 g
